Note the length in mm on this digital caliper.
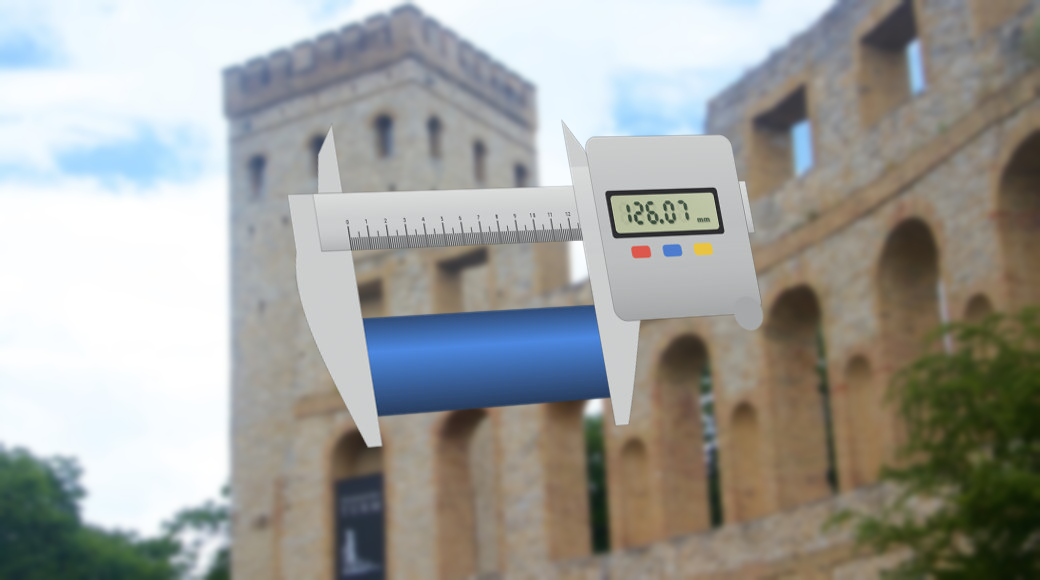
126.07 mm
